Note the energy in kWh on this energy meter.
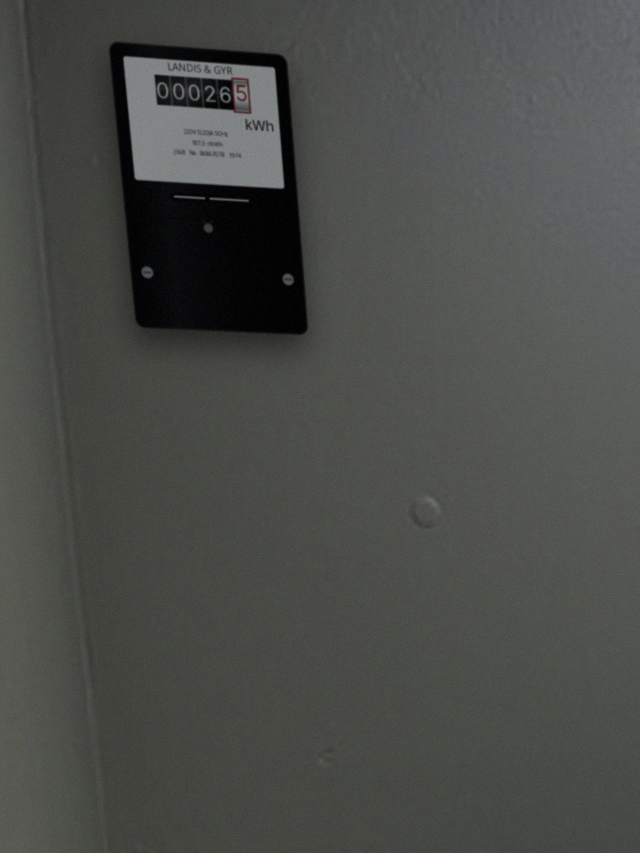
26.5 kWh
